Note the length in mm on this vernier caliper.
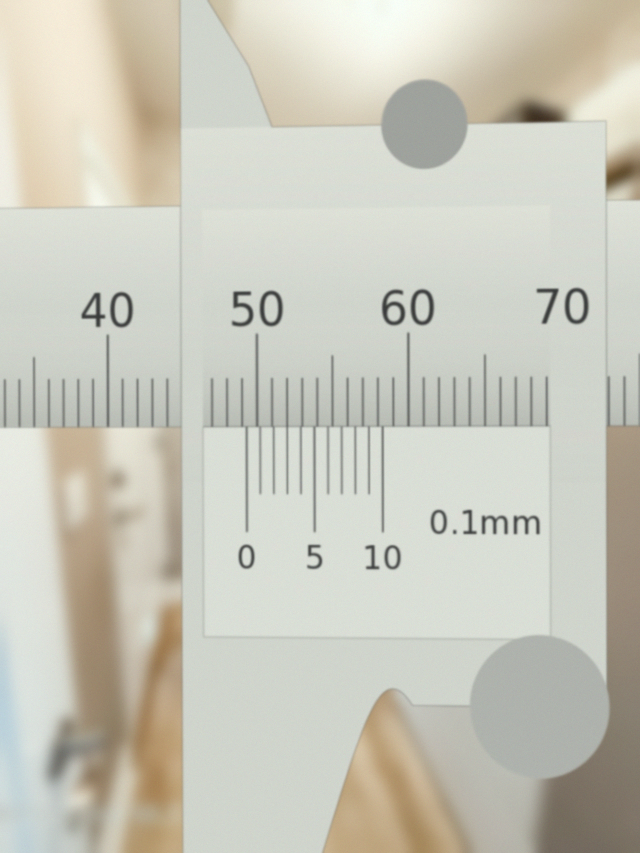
49.3 mm
